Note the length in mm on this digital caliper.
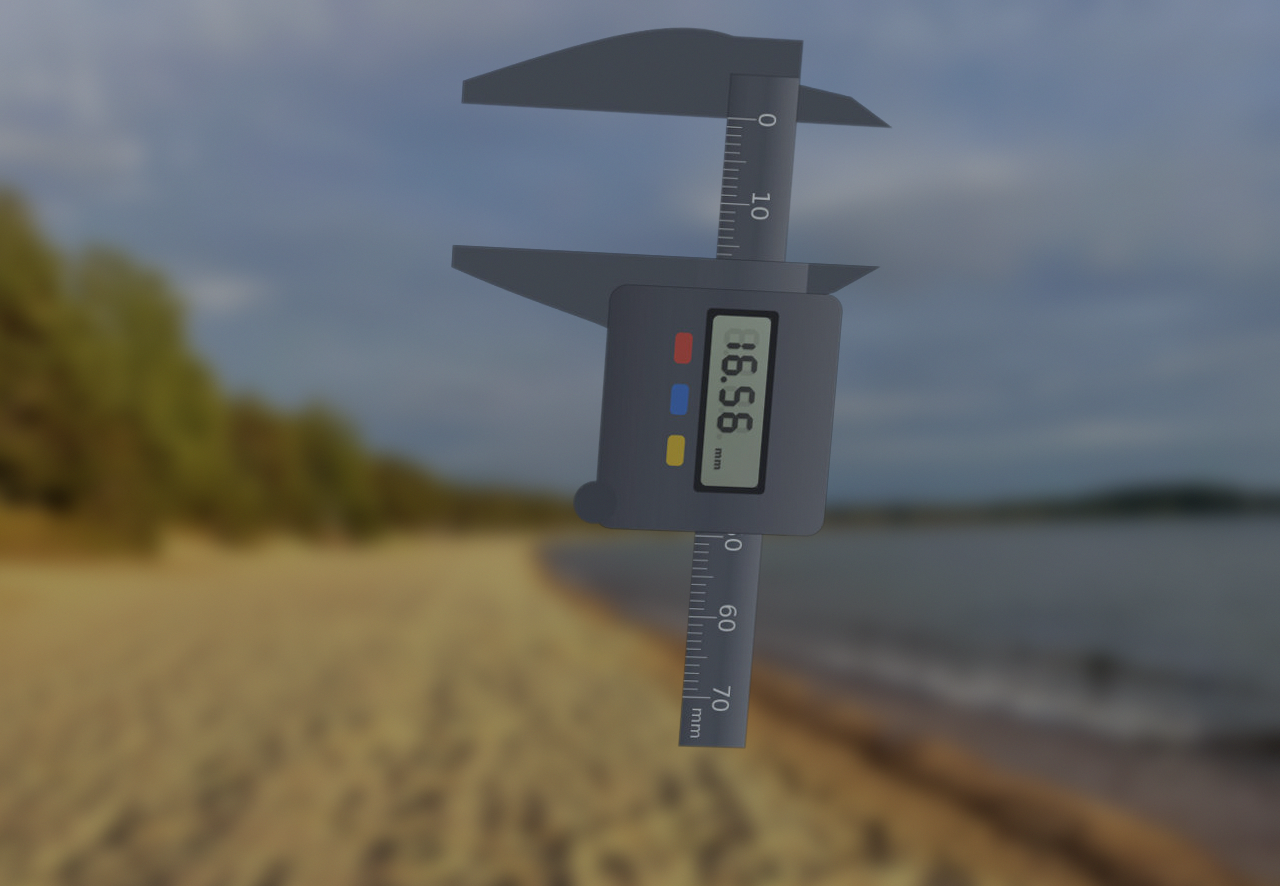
16.56 mm
